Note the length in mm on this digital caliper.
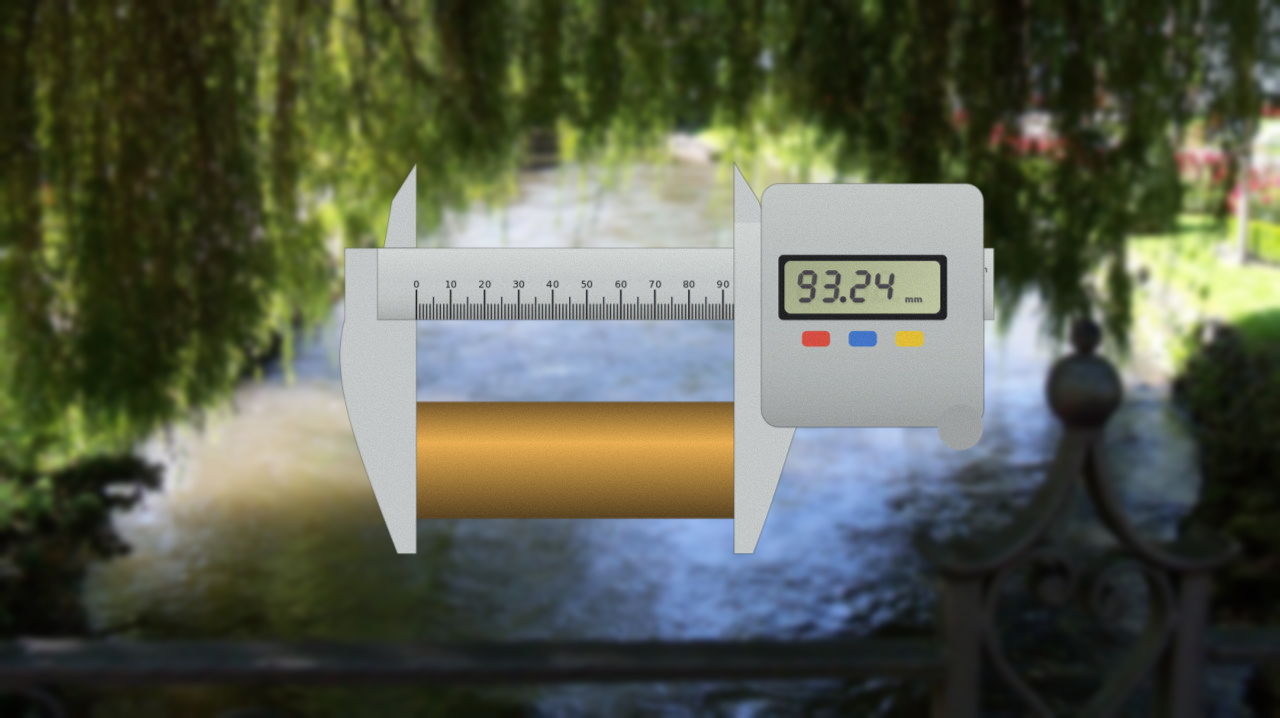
93.24 mm
